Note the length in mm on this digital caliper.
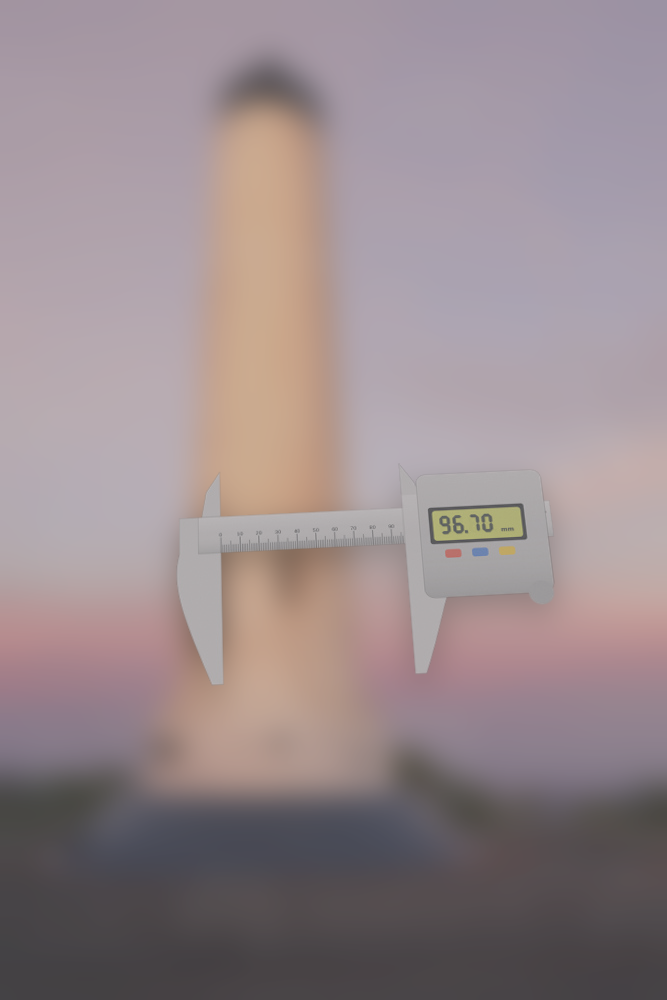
96.70 mm
